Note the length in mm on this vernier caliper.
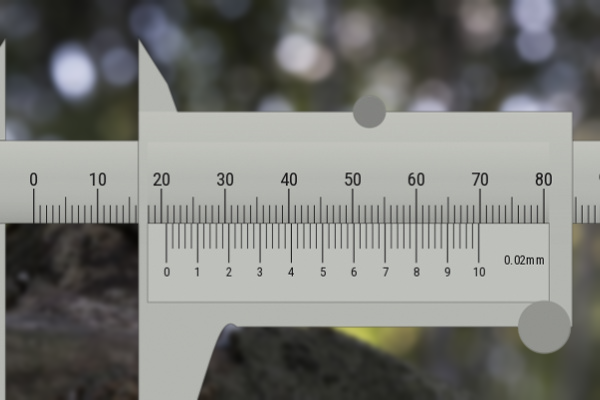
20.8 mm
